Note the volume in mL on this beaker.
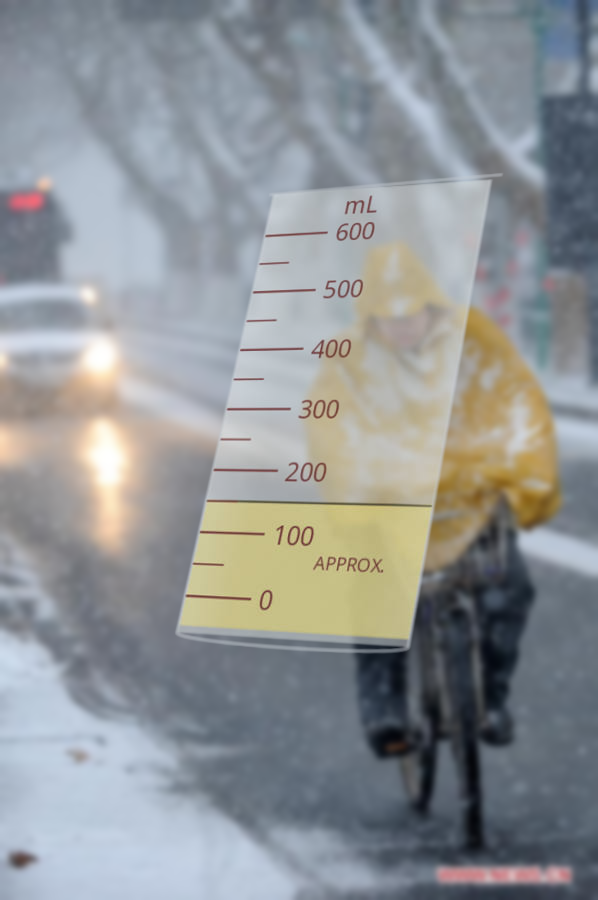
150 mL
